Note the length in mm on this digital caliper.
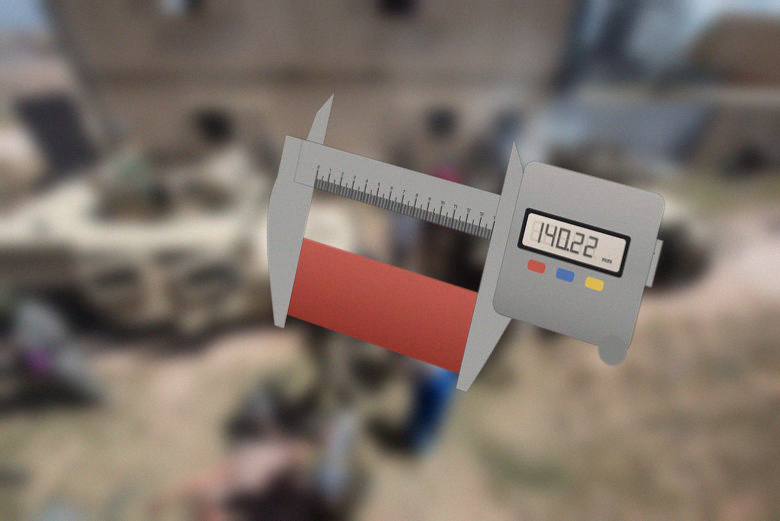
140.22 mm
